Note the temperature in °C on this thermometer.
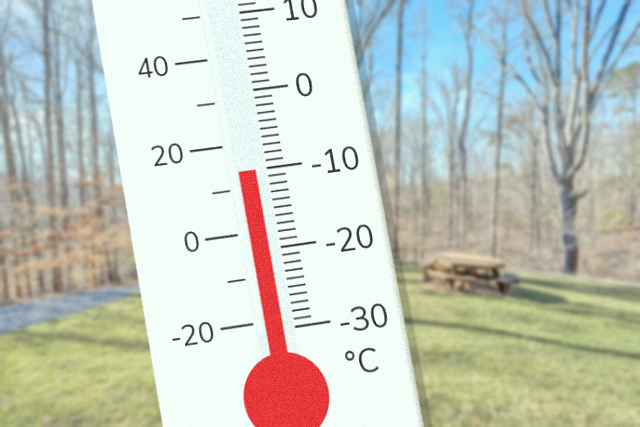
-10 °C
